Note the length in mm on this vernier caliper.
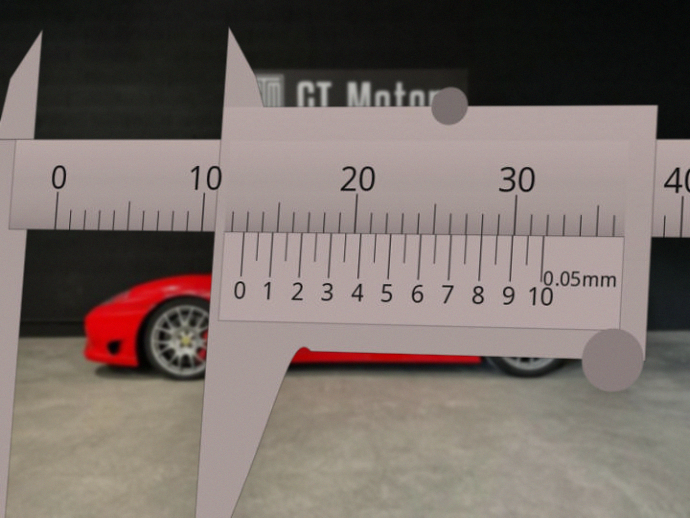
12.8 mm
